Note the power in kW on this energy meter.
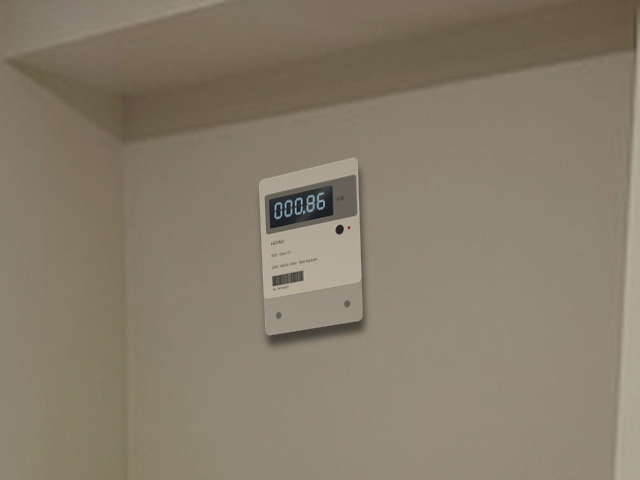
0.86 kW
